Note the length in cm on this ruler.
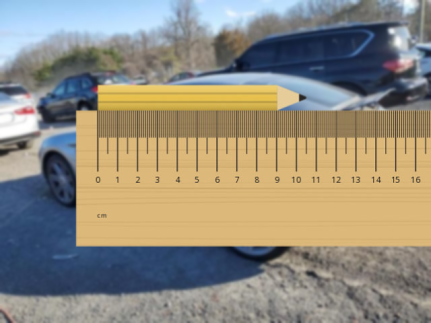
10.5 cm
